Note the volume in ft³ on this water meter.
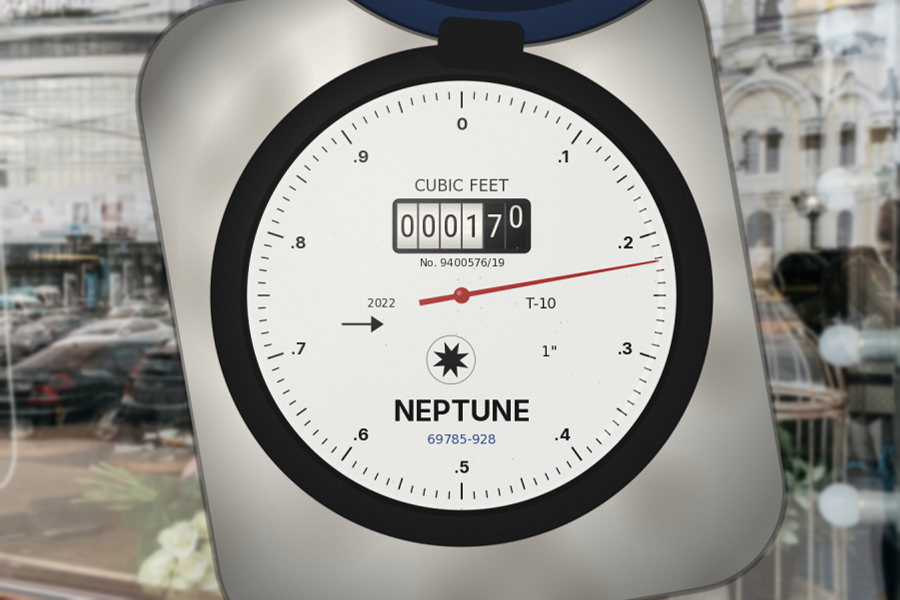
170.22 ft³
